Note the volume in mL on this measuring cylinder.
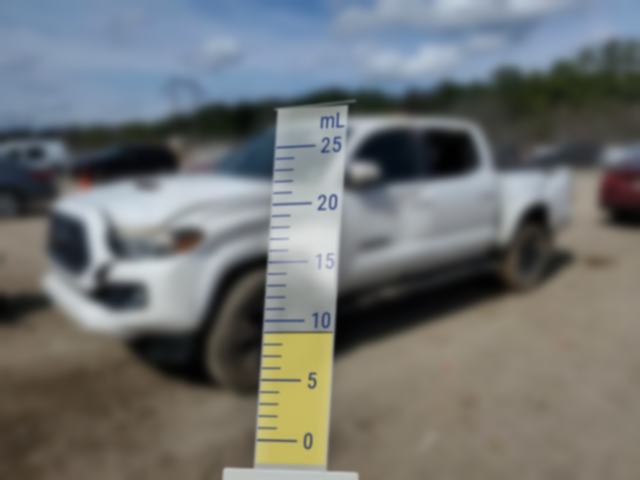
9 mL
